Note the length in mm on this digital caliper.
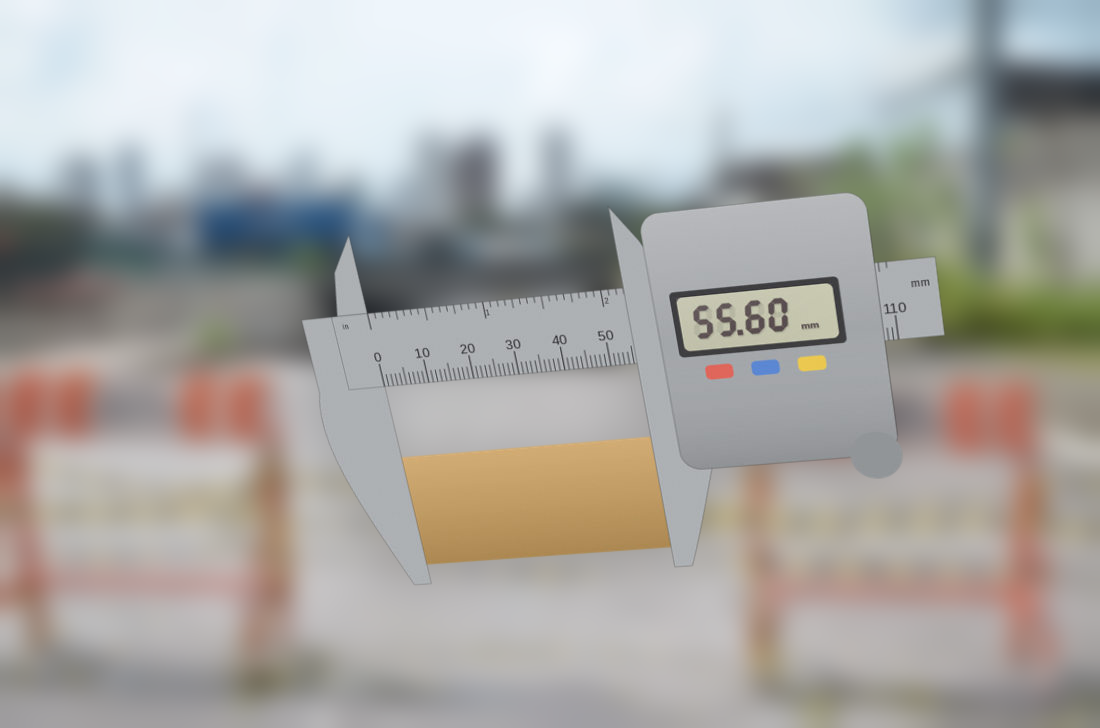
55.60 mm
